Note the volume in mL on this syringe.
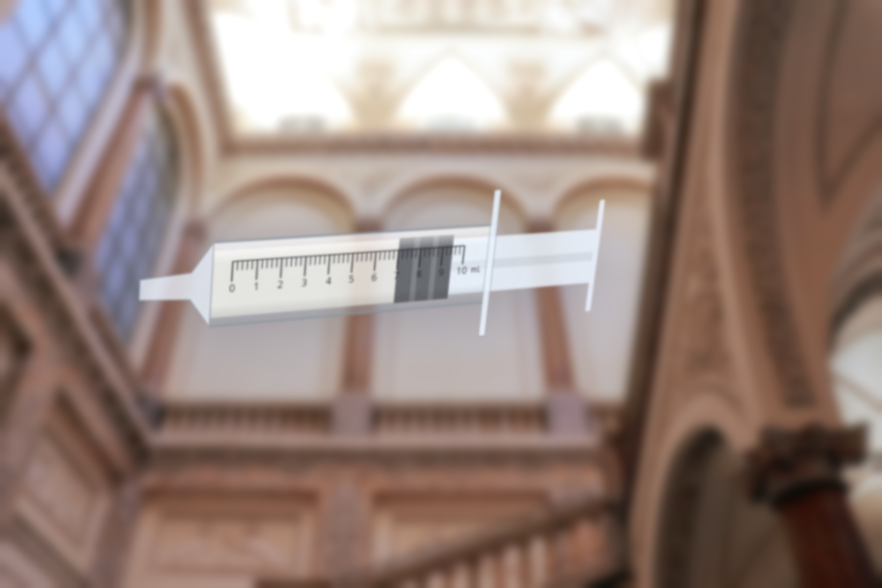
7 mL
